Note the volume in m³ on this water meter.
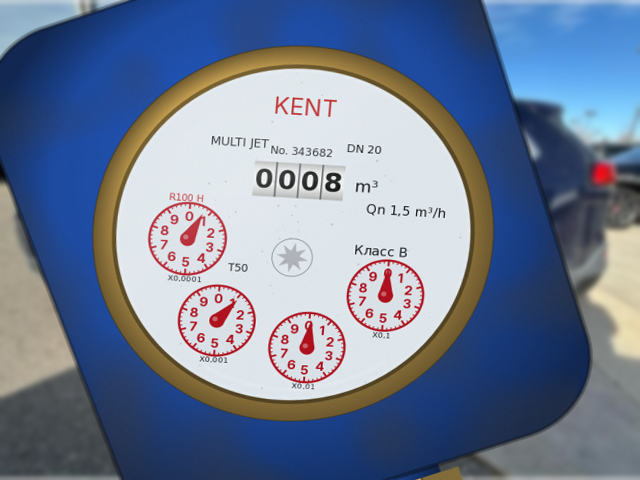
8.0010 m³
